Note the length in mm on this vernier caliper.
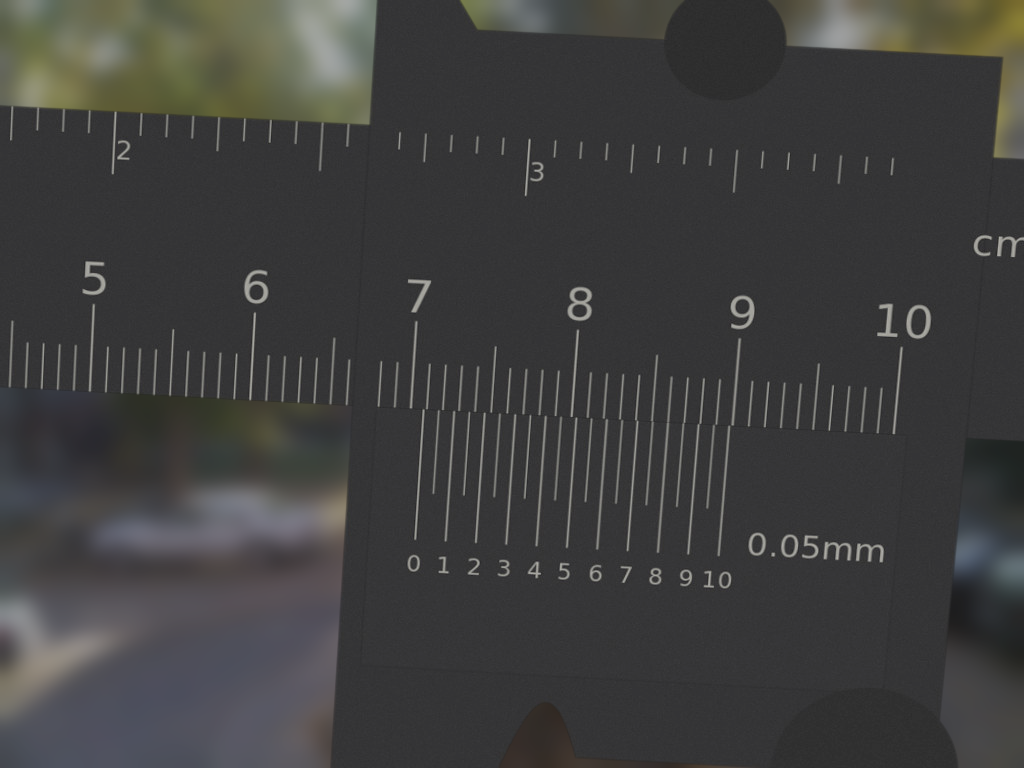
70.8 mm
